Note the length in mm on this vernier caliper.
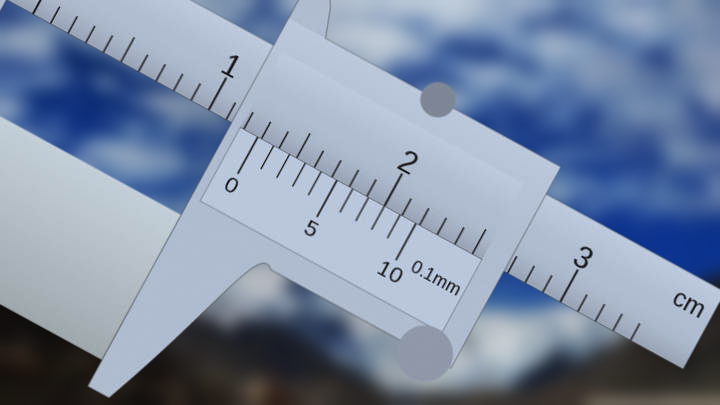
12.8 mm
